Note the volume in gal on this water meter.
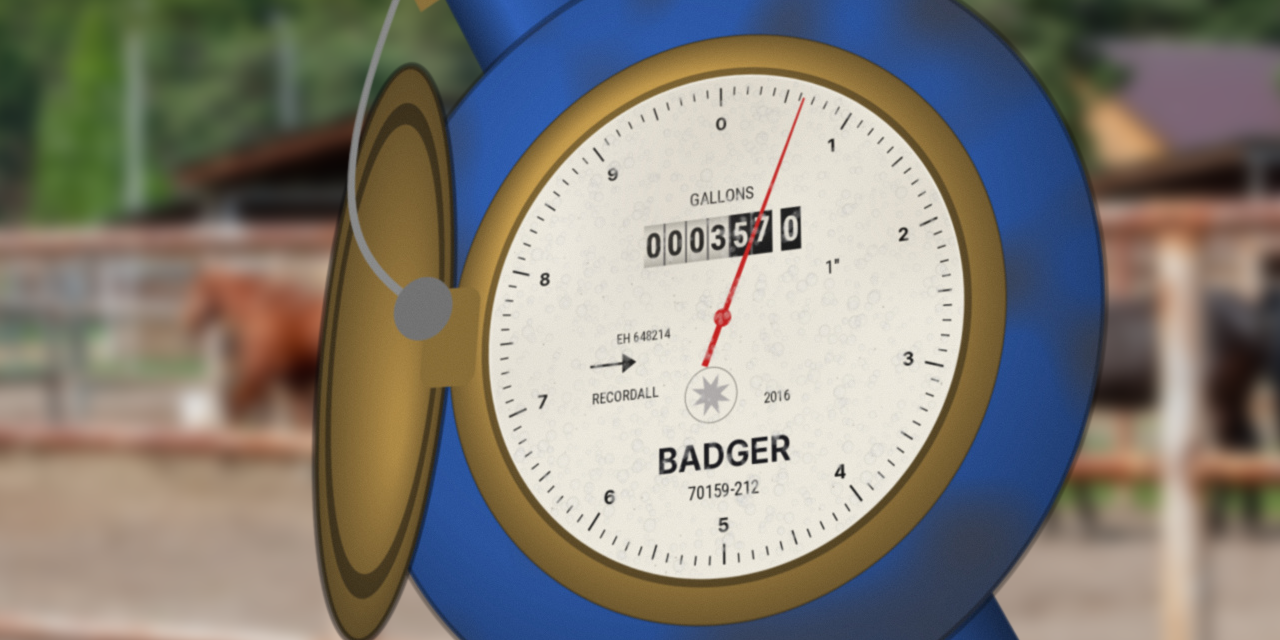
3570.6 gal
